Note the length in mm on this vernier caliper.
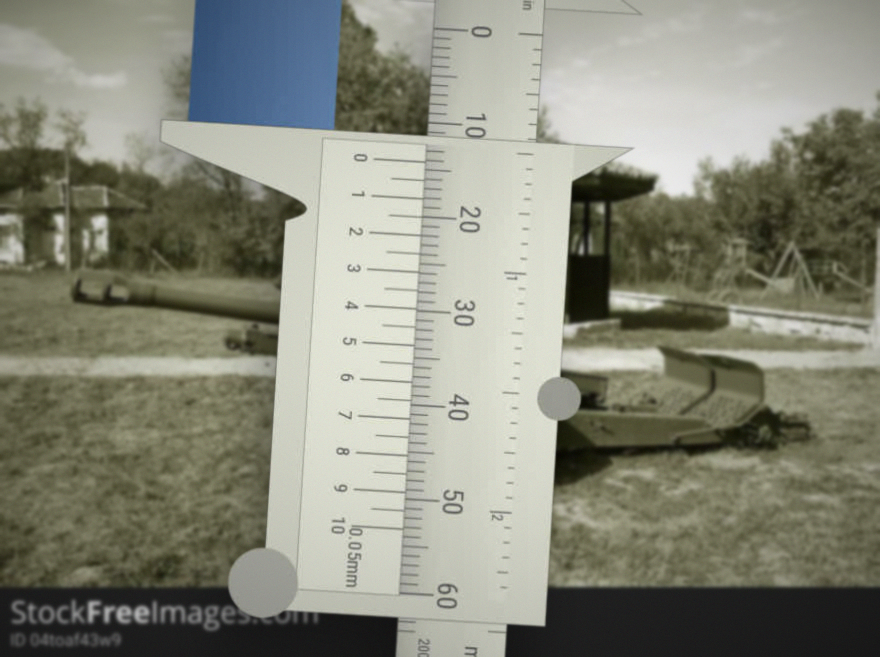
14.2 mm
